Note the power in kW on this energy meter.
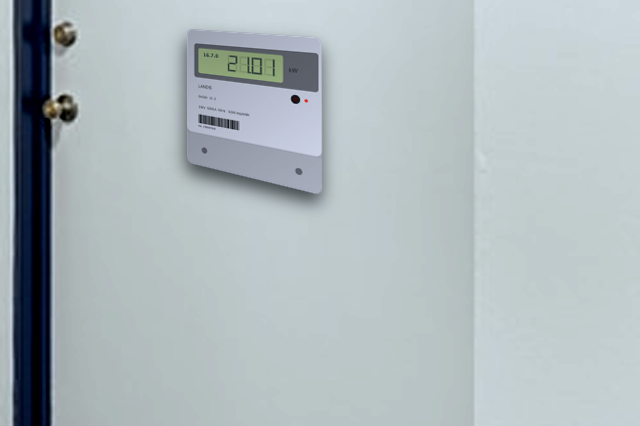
21.01 kW
